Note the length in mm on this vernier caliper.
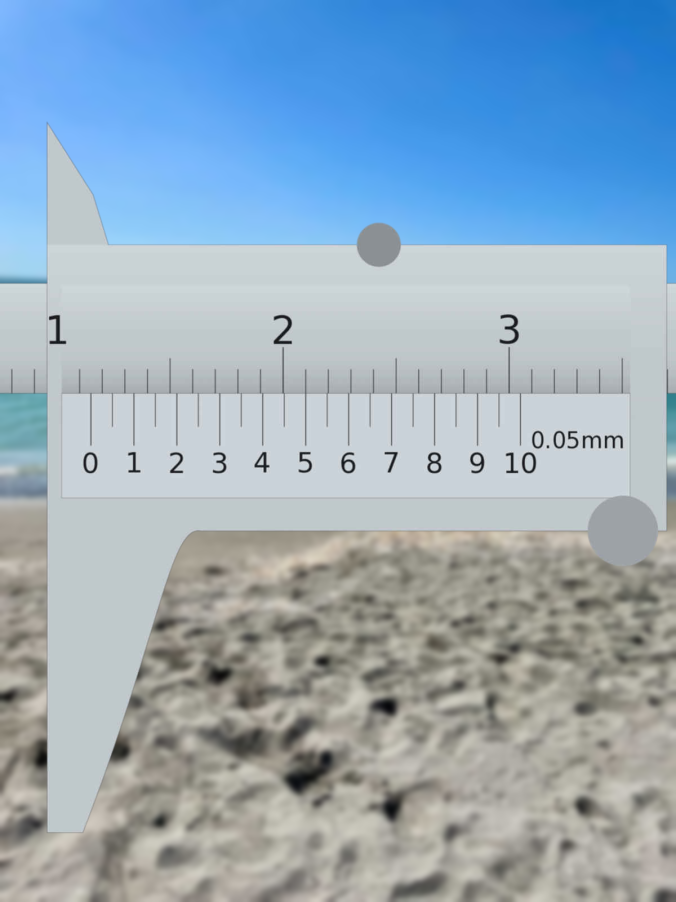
11.50 mm
